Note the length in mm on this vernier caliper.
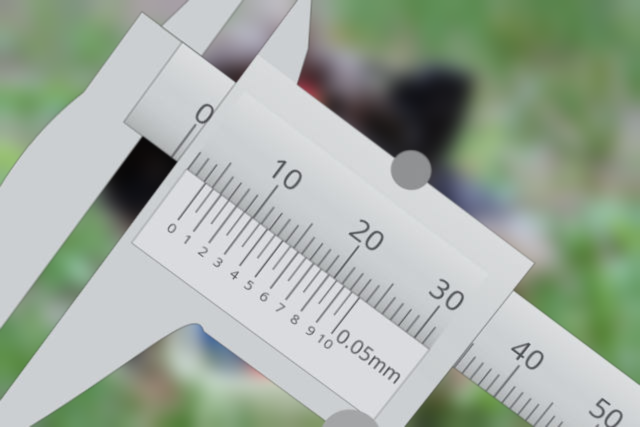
4.2 mm
